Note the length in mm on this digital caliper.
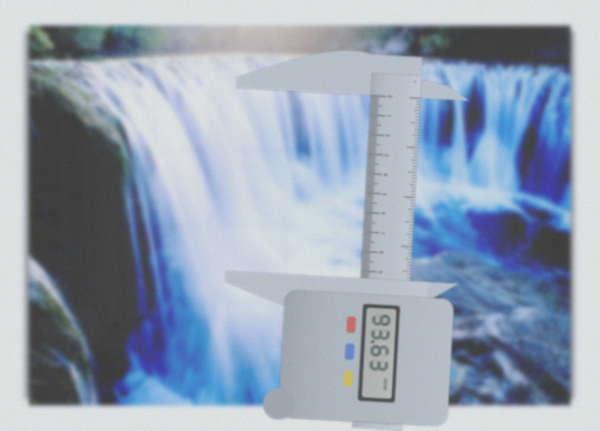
93.63 mm
